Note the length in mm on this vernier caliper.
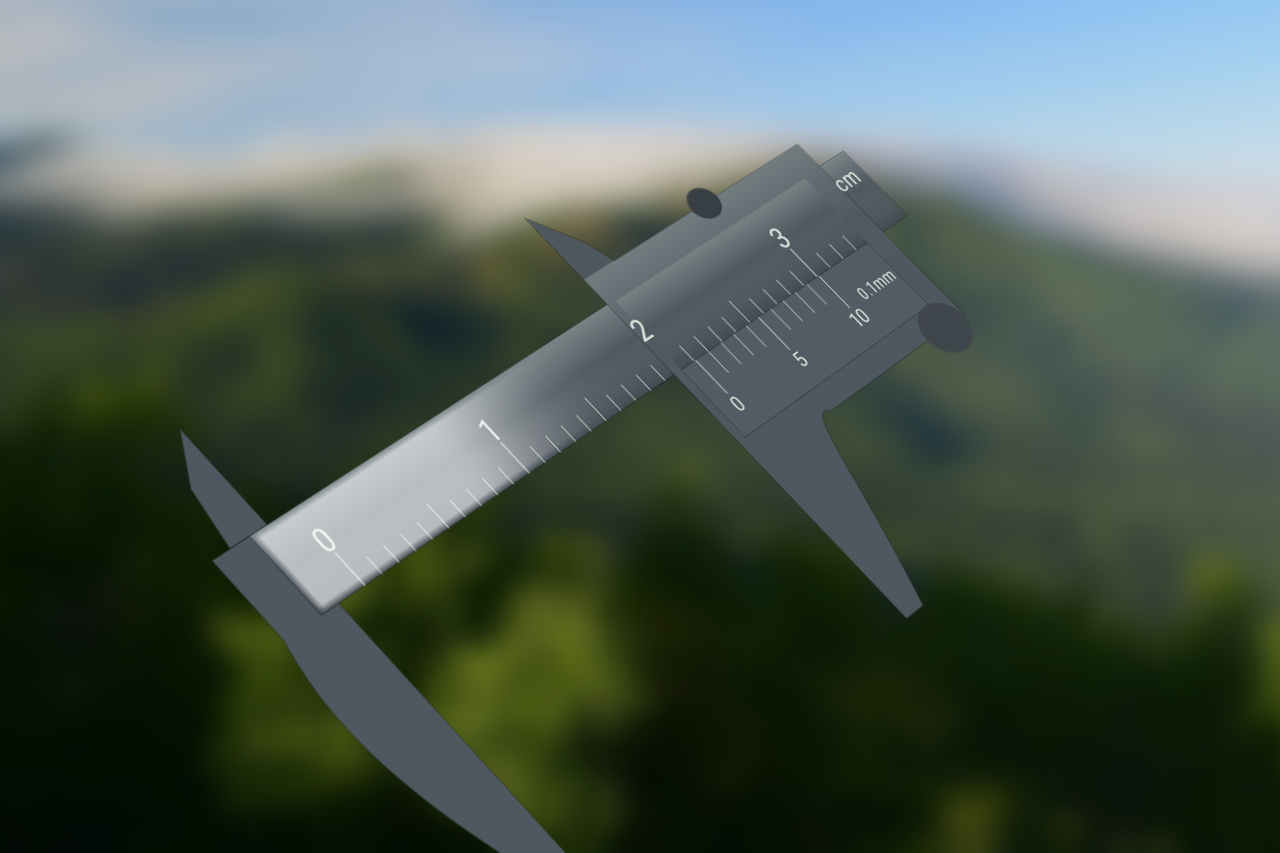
21.1 mm
